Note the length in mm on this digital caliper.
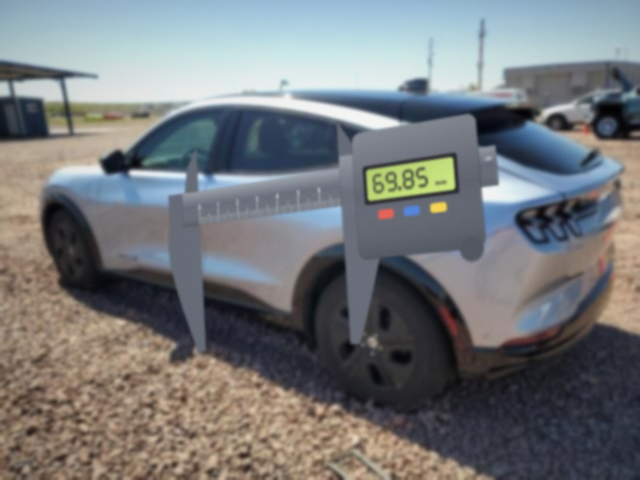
69.85 mm
